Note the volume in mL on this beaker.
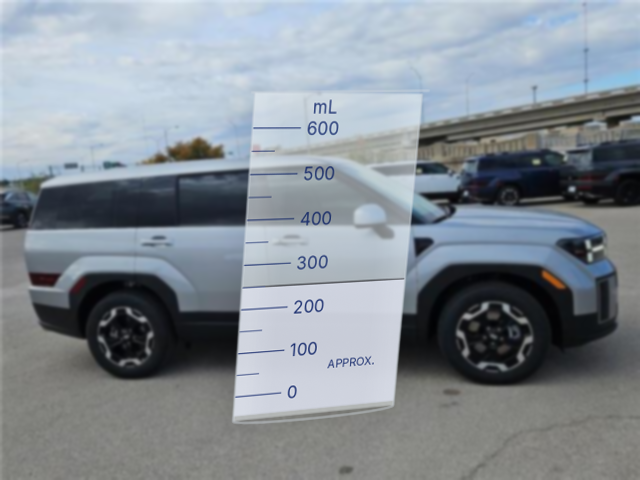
250 mL
